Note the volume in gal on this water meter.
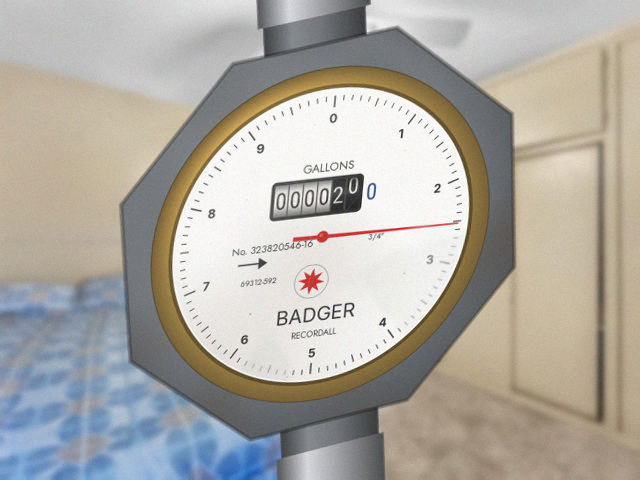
202.5 gal
